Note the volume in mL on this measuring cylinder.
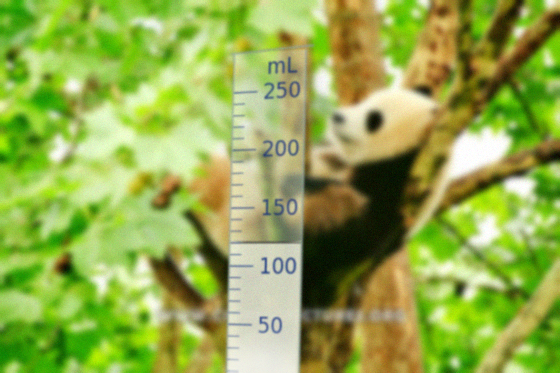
120 mL
